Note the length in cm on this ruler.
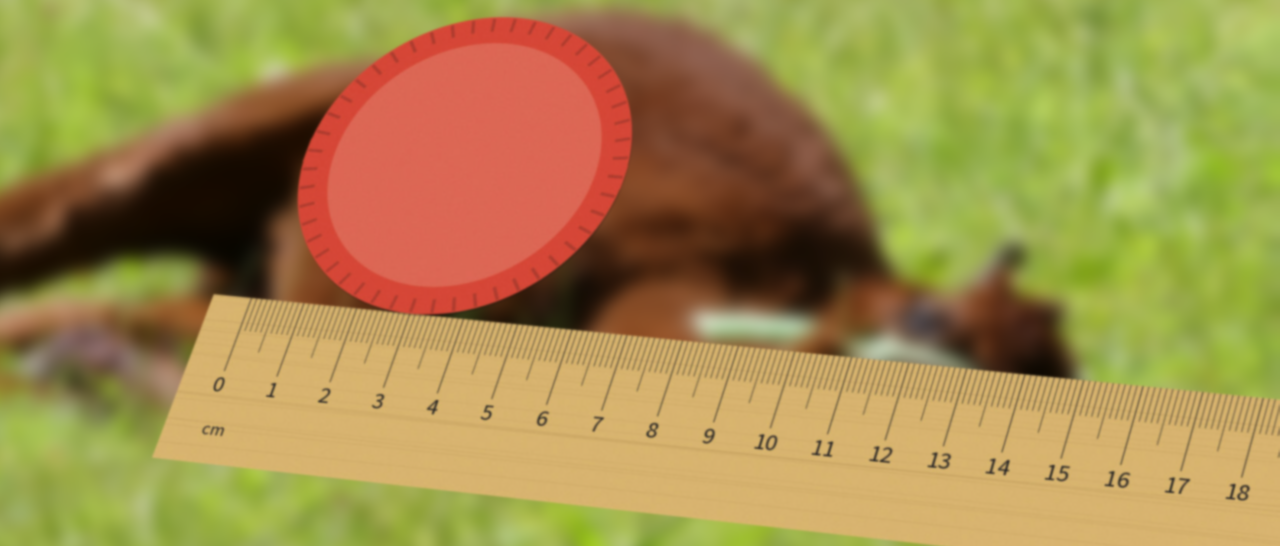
6 cm
